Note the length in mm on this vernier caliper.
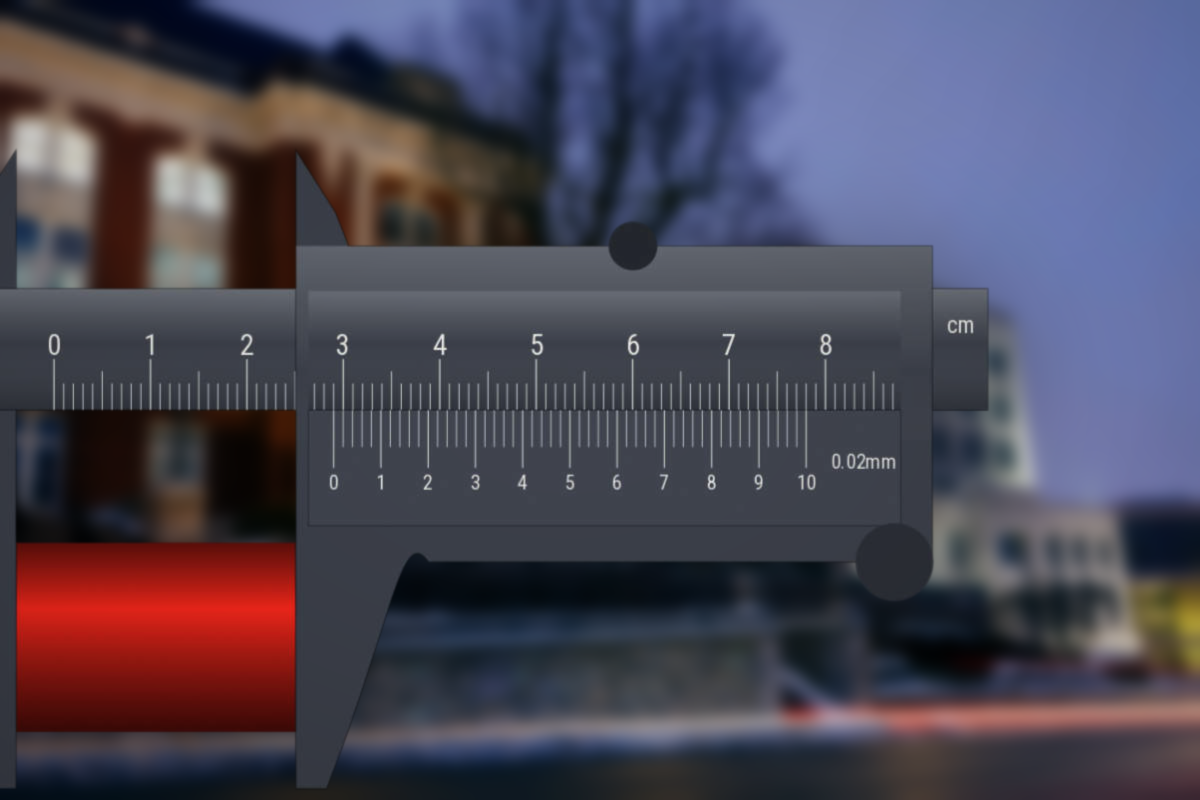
29.0 mm
